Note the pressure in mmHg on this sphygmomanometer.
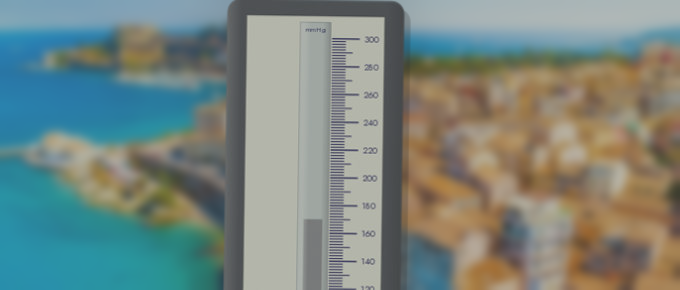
170 mmHg
